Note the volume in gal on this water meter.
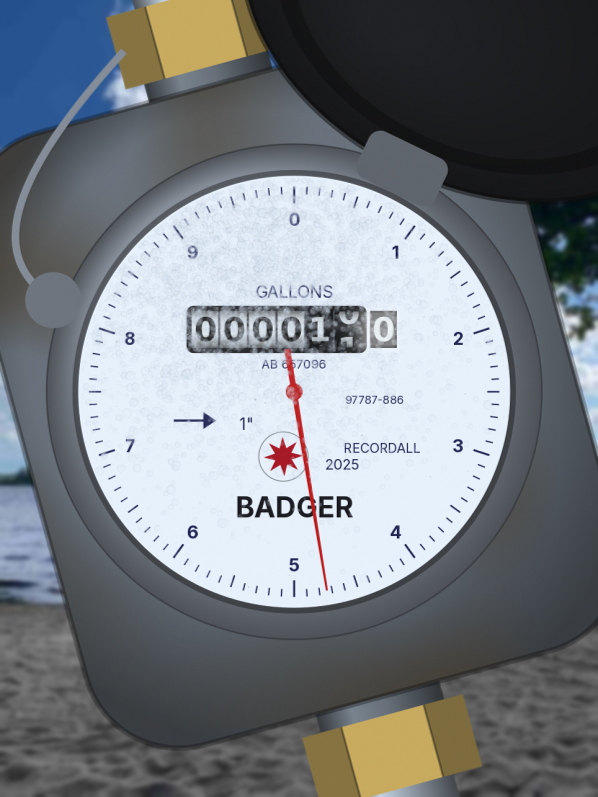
104.7 gal
